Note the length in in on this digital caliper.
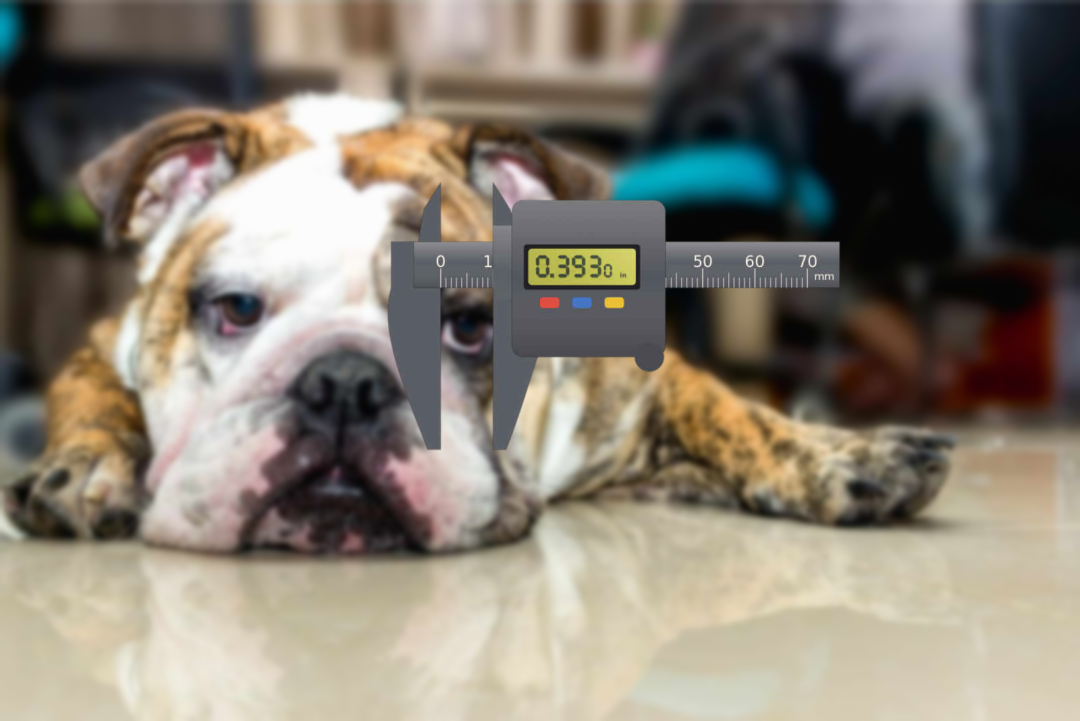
0.3930 in
